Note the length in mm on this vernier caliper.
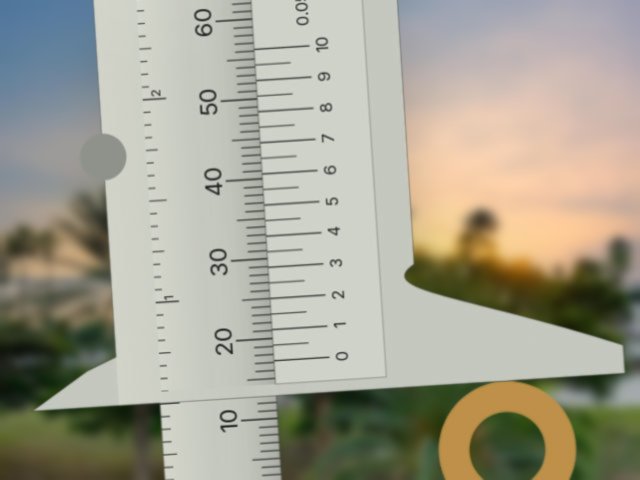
17.2 mm
